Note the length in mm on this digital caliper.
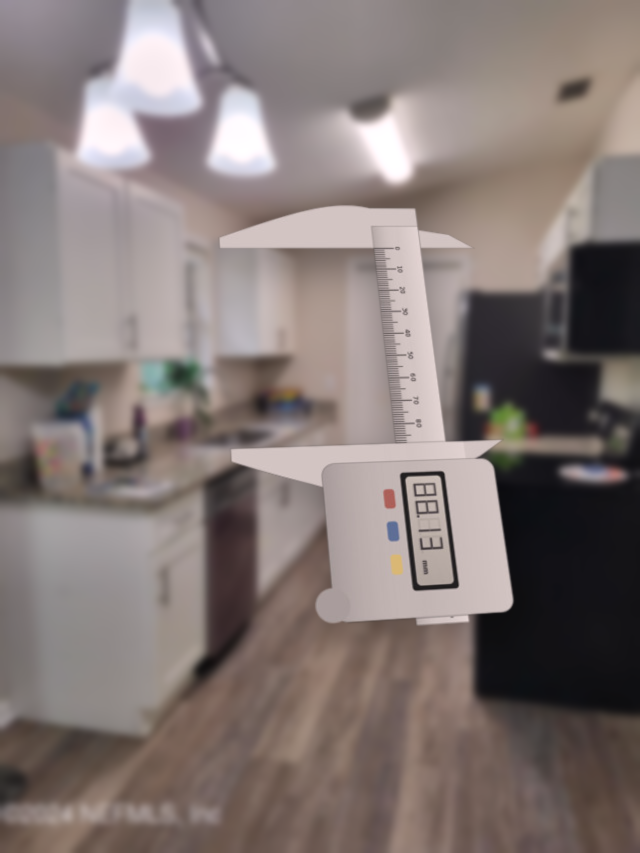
88.13 mm
